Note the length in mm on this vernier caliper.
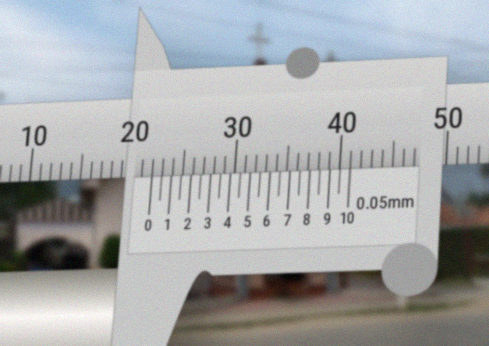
22.0 mm
